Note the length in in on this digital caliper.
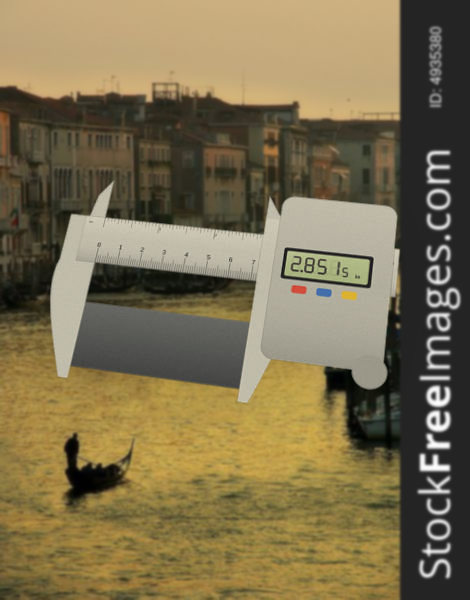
2.8515 in
